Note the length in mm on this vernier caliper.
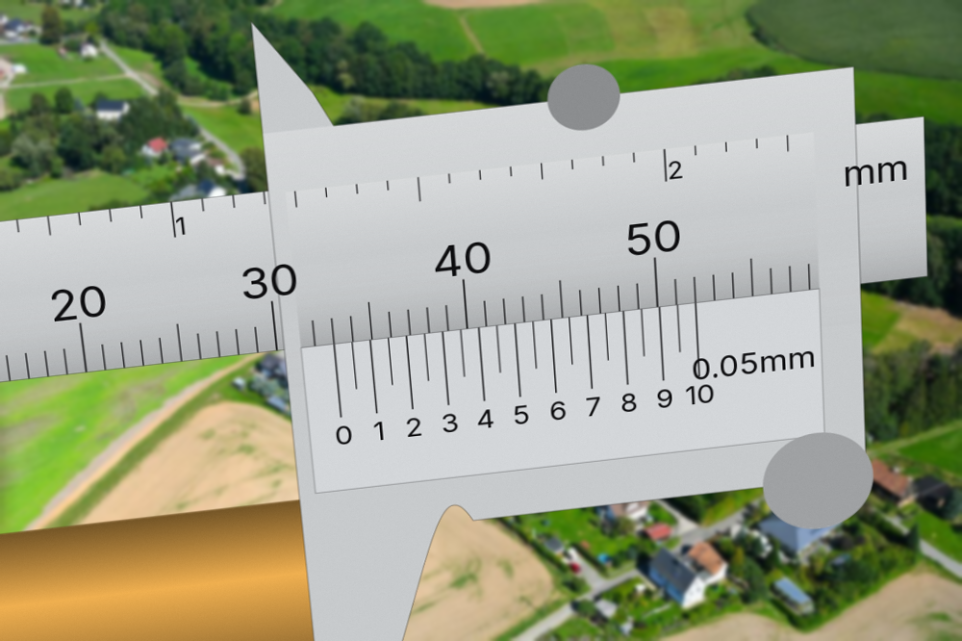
33.0 mm
